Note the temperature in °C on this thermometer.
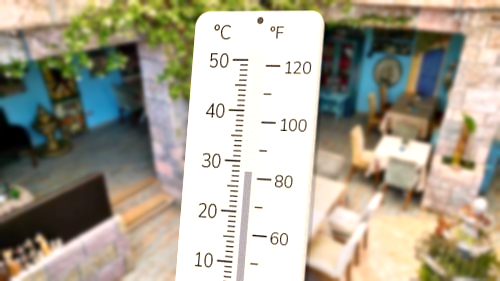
28 °C
